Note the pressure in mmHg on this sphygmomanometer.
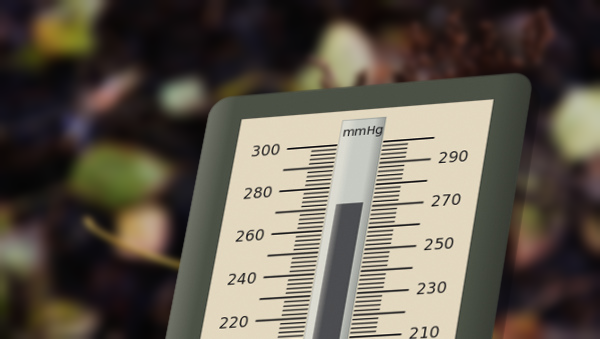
272 mmHg
